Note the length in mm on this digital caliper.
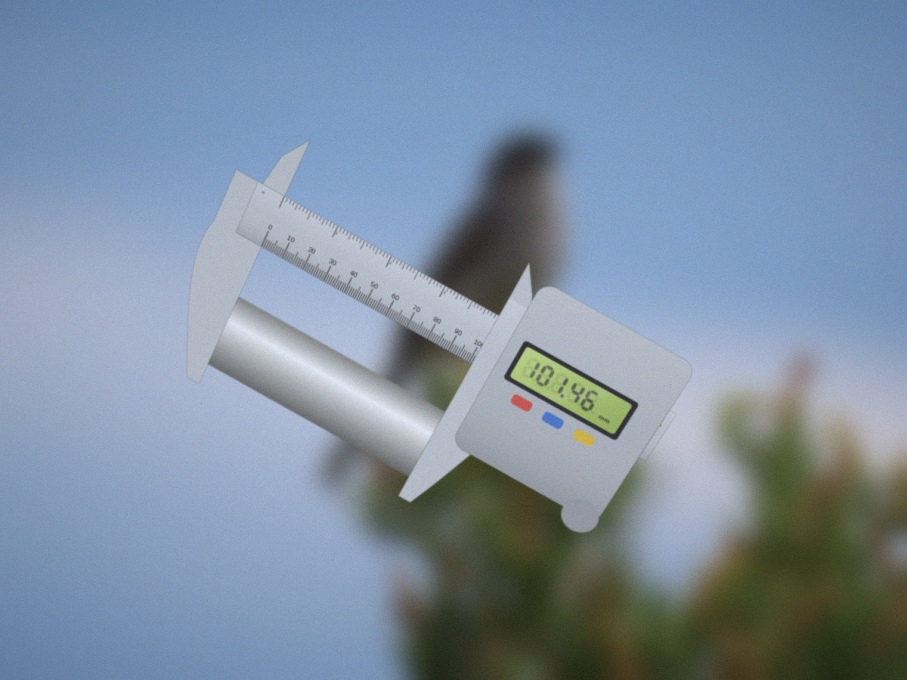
101.46 mm
